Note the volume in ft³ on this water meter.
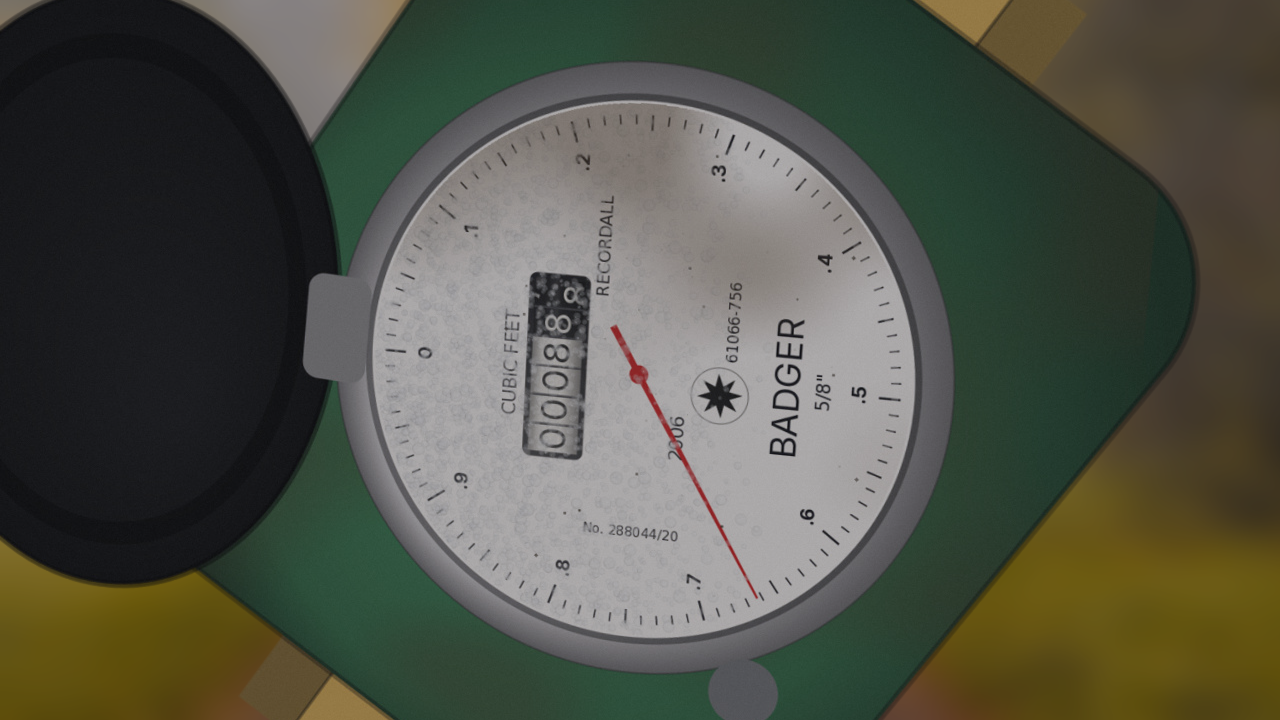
887.66 ft³
